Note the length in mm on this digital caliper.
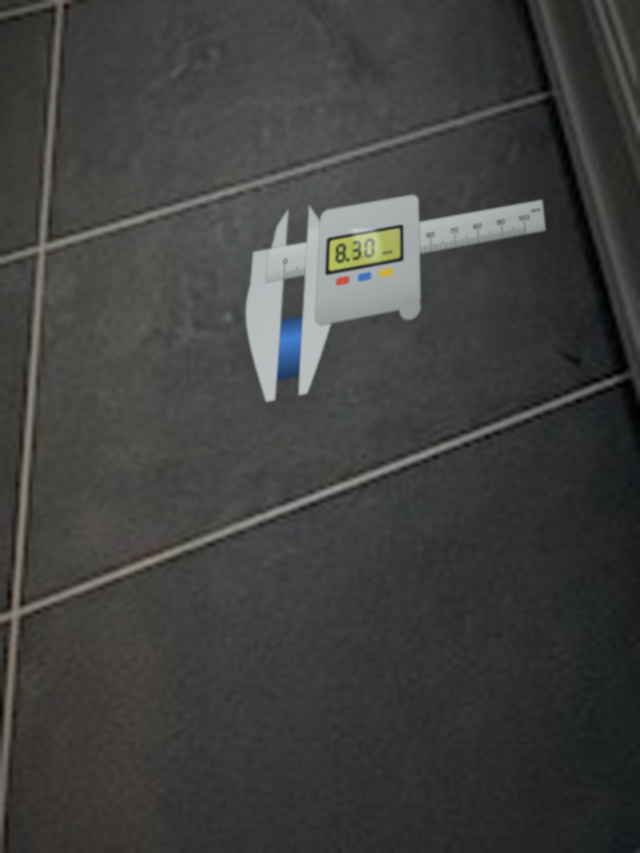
8.30 mm
